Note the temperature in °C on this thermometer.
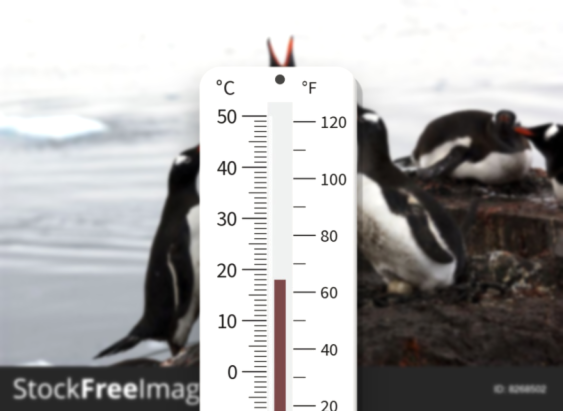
18 °C
